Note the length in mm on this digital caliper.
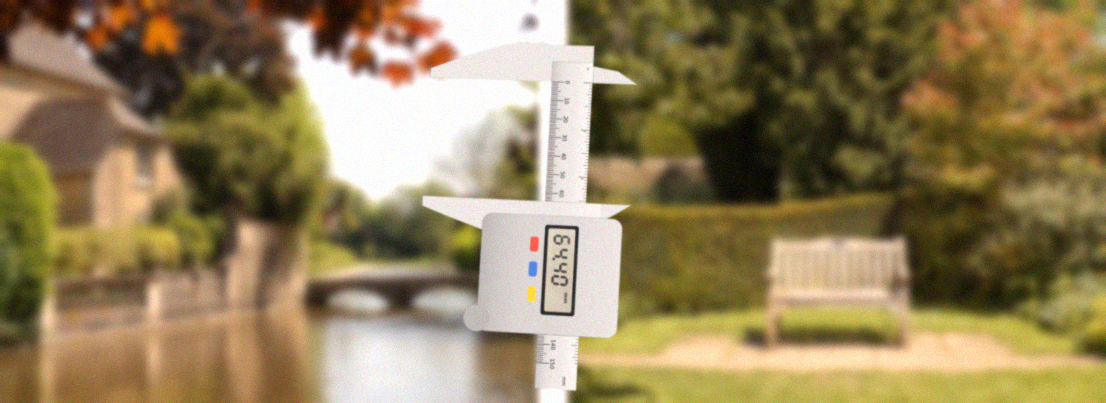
64.40 mm
